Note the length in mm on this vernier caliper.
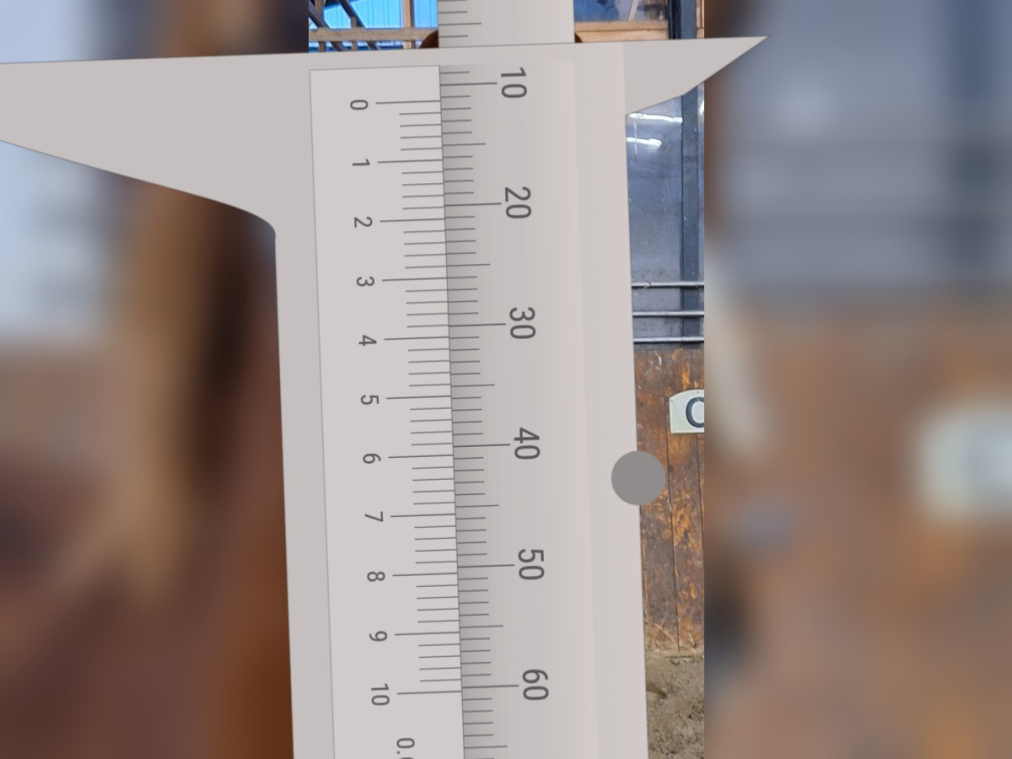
11.3 mm
